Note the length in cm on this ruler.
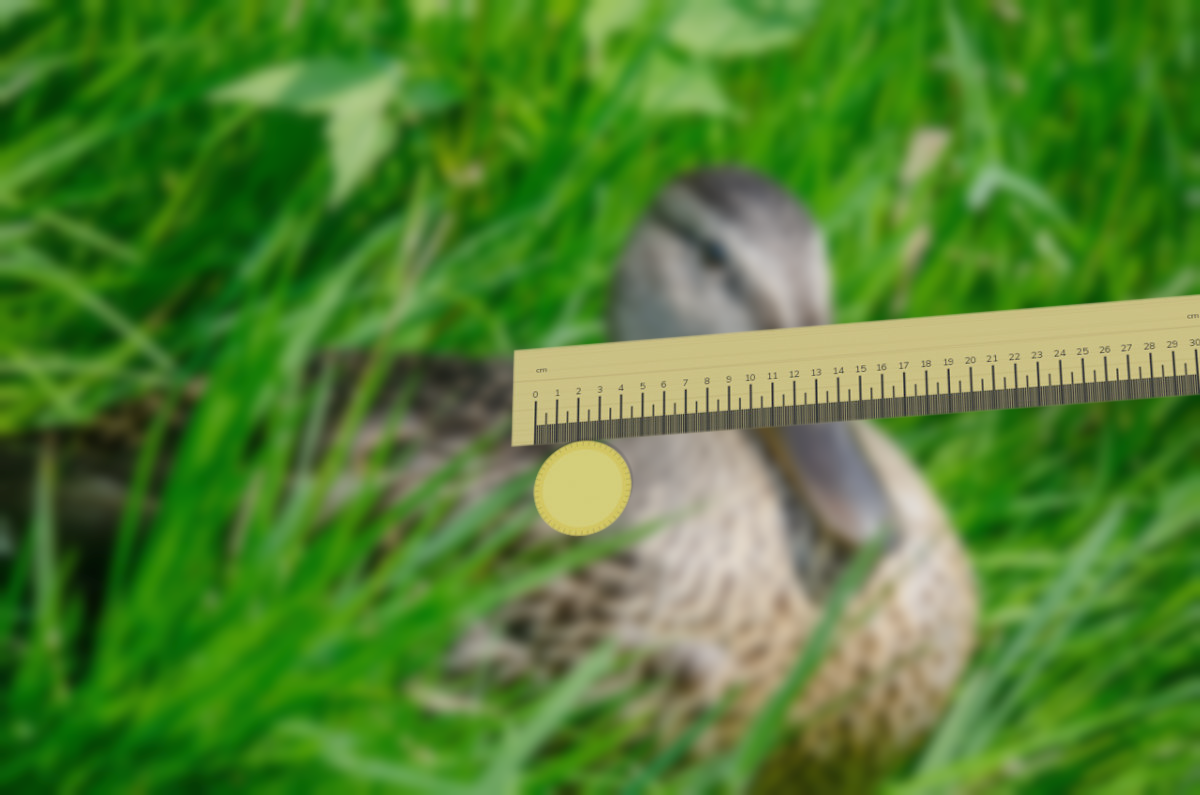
4.5 cm
